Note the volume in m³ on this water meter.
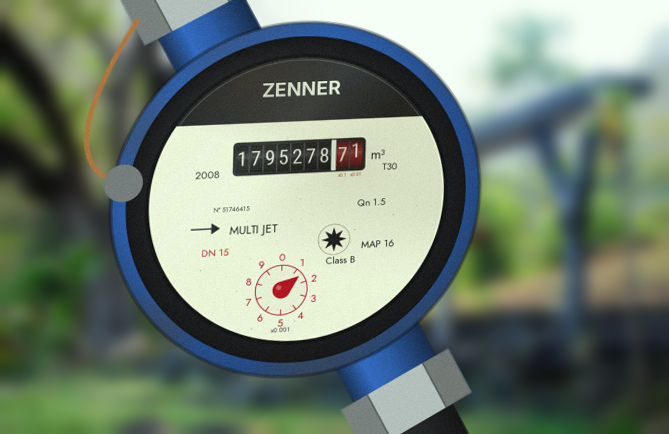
1795278.711 m³
